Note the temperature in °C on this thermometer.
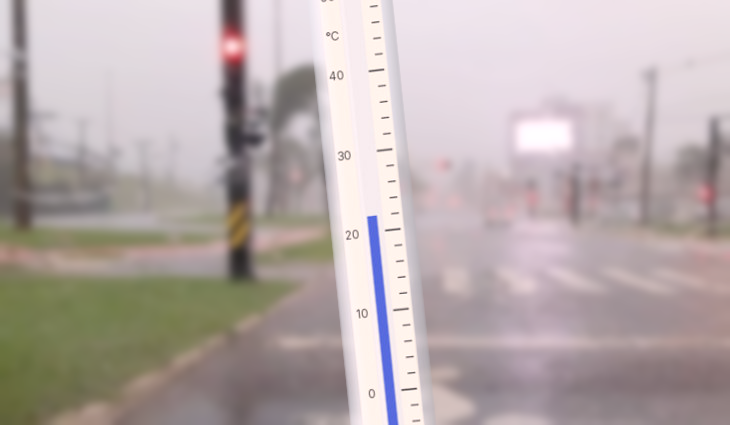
22 °C
